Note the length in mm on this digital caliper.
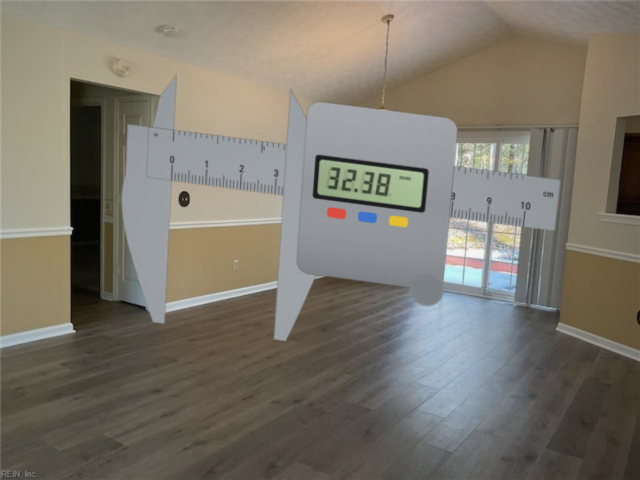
32.38 mm
